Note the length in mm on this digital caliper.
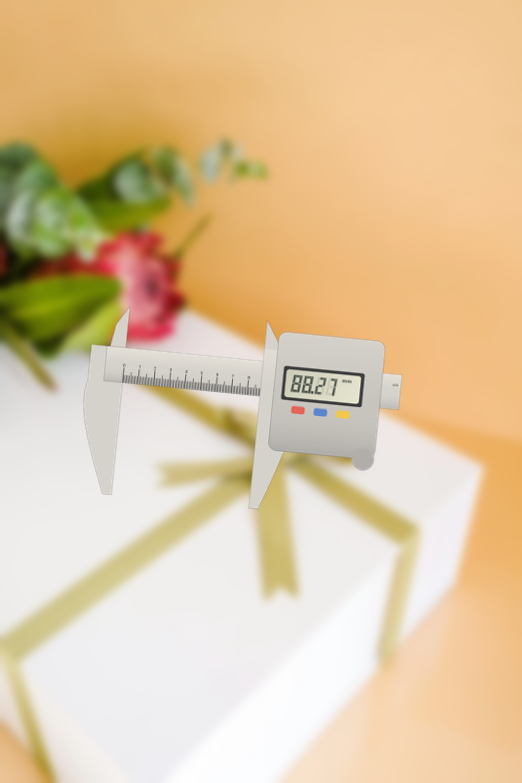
88.27 mm
